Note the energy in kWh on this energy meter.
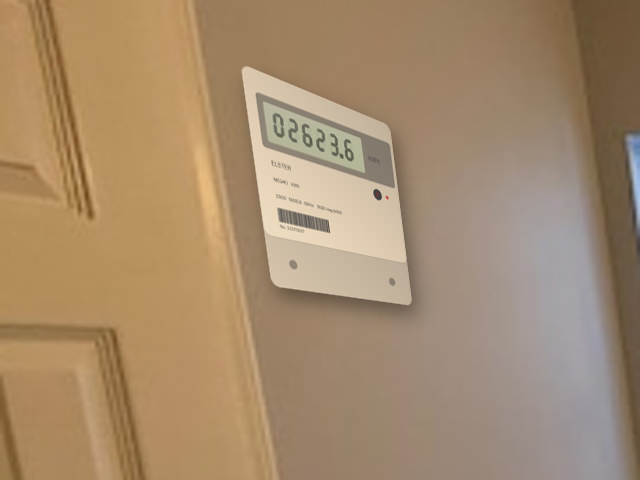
2623.6 kWh
